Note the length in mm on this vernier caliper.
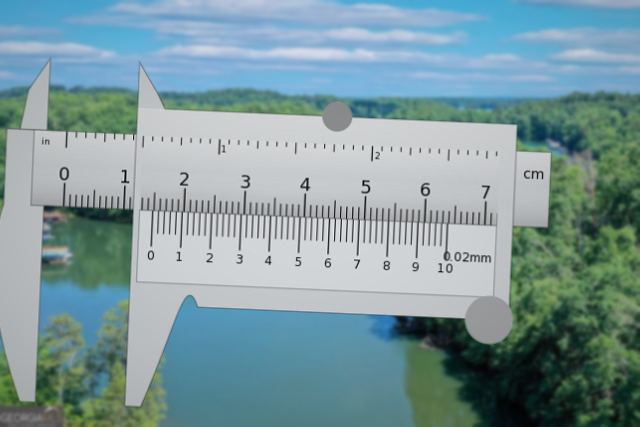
14.8 mm
